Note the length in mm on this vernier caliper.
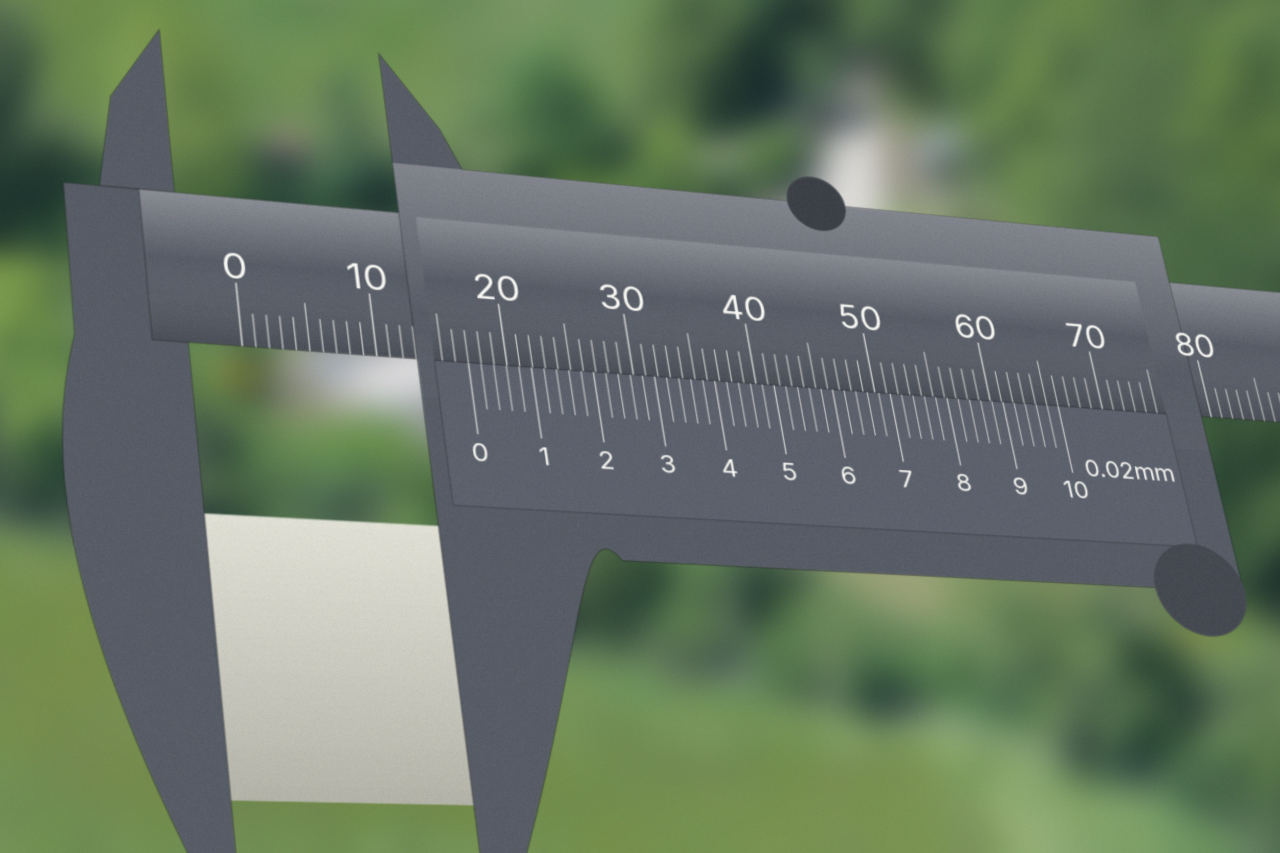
17.0 mm
